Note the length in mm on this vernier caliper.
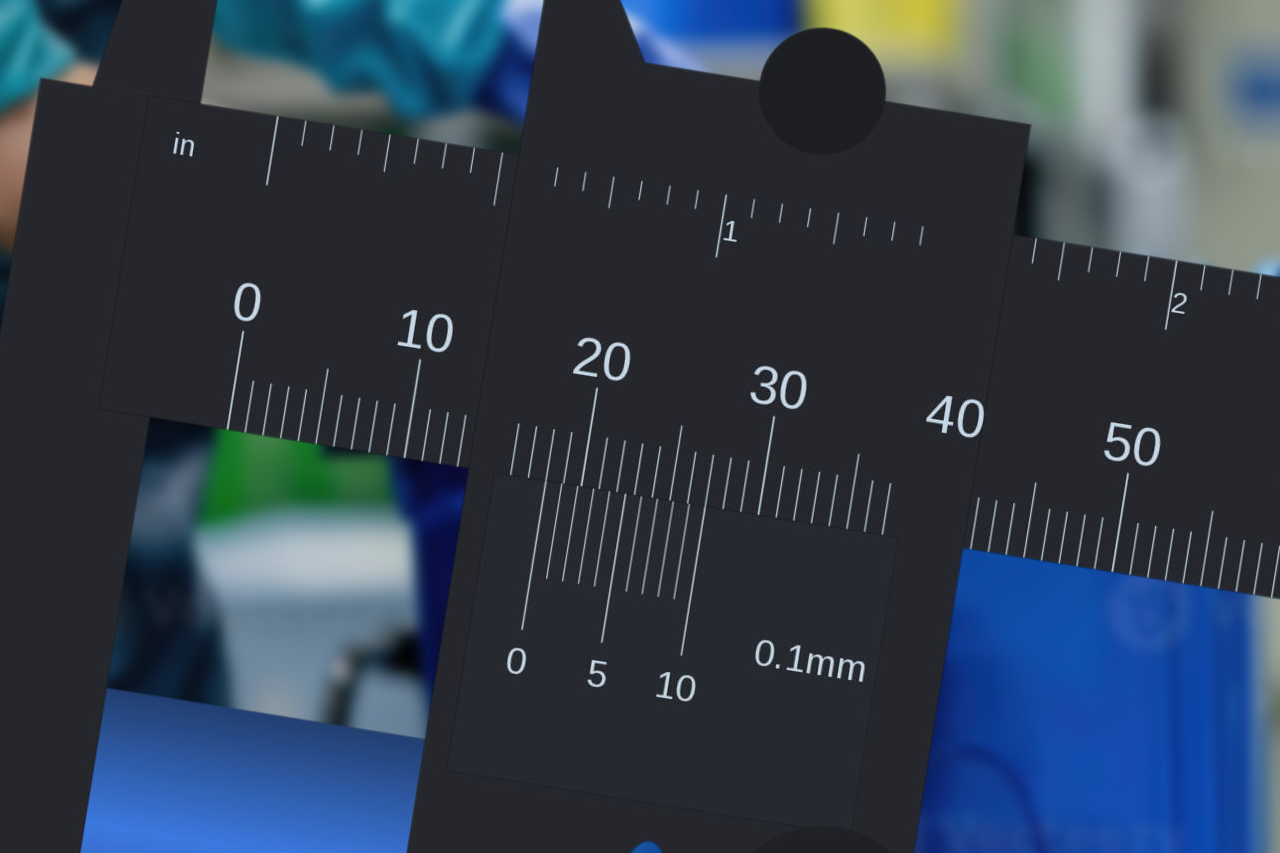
18.0 mm
